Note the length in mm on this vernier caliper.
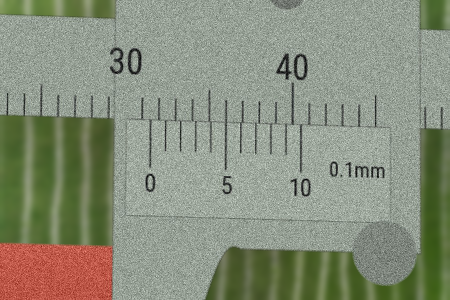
31.5 mm
